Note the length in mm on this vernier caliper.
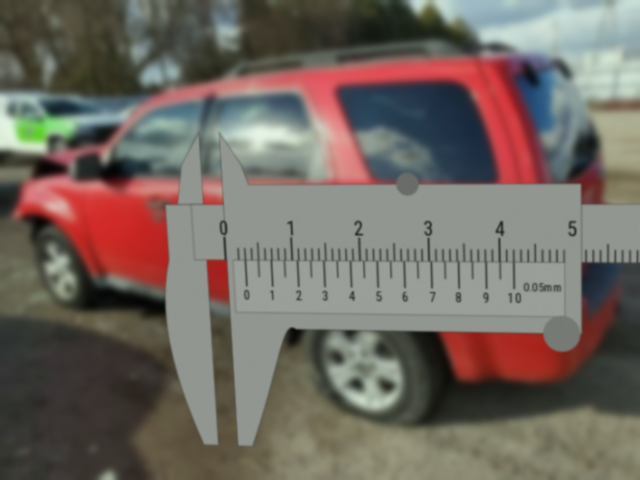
3.0 mm
